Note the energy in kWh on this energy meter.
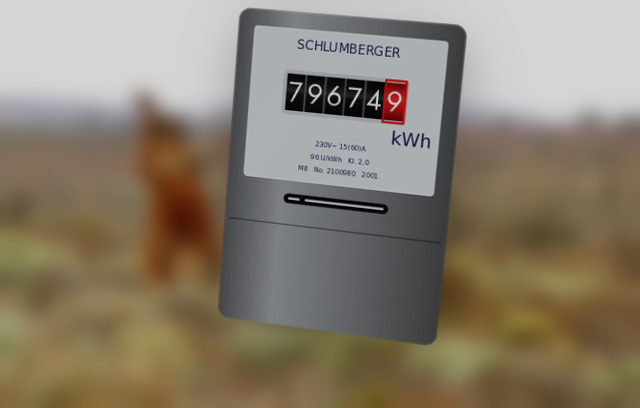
79674.9 kWh
